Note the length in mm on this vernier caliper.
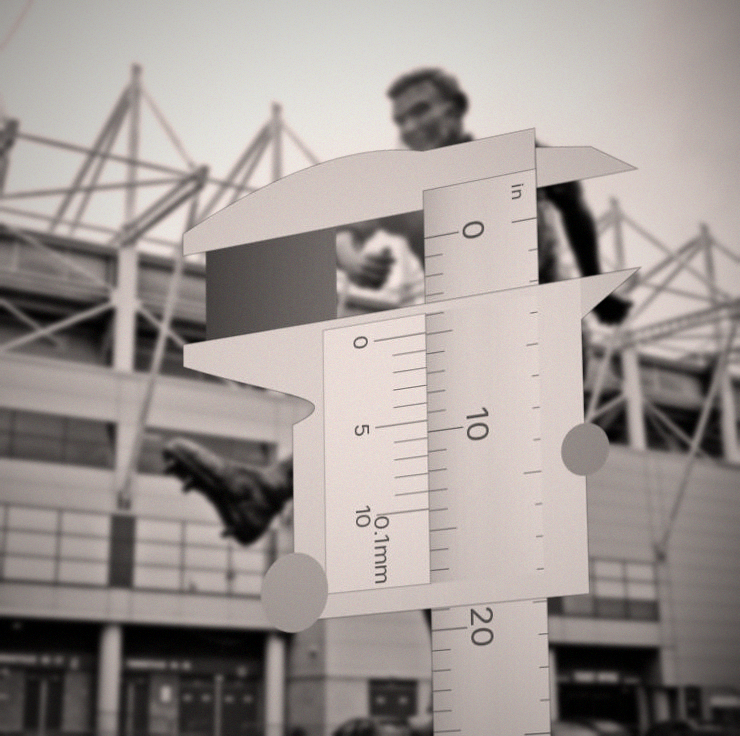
4.9 mm
